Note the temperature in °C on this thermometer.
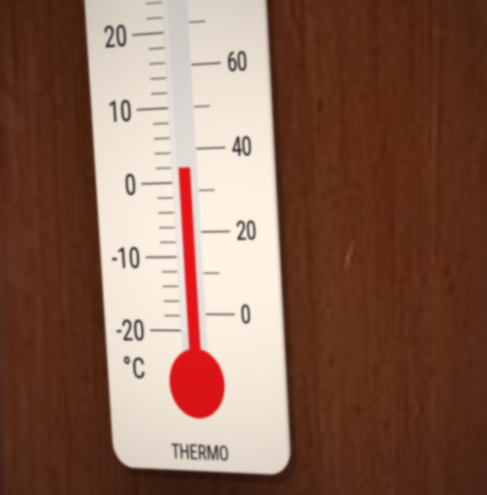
2 °C
